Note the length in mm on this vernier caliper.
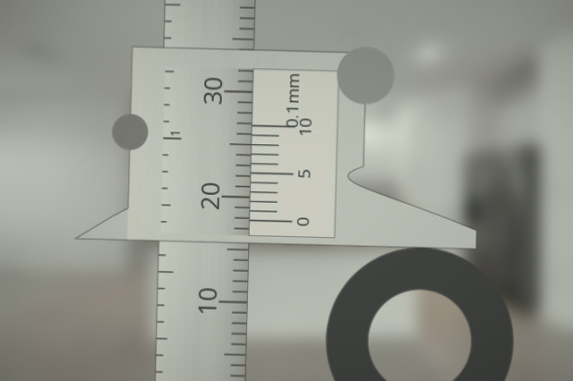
17.8 mm
